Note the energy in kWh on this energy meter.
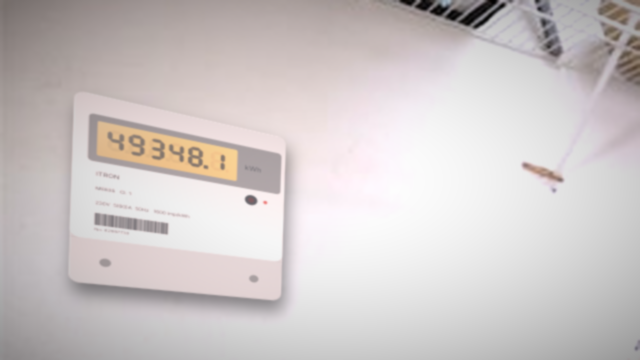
49348.1 kWh
